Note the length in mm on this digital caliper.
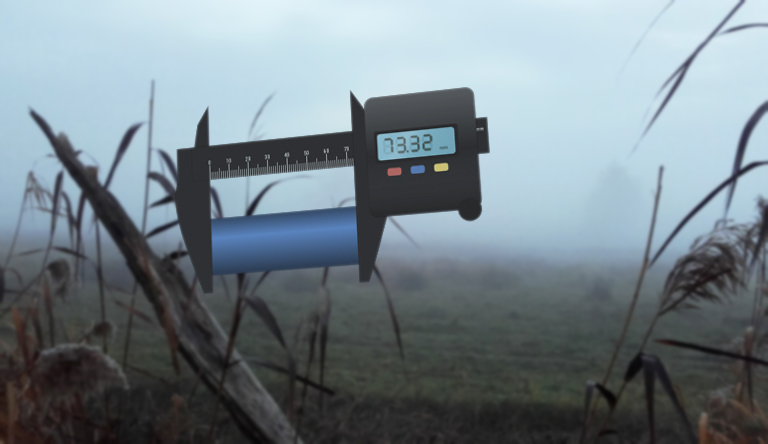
73.32 mm
